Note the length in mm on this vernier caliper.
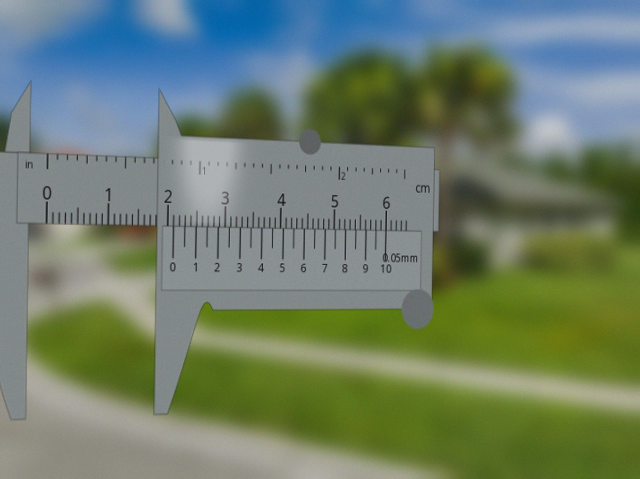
21.0 mm
